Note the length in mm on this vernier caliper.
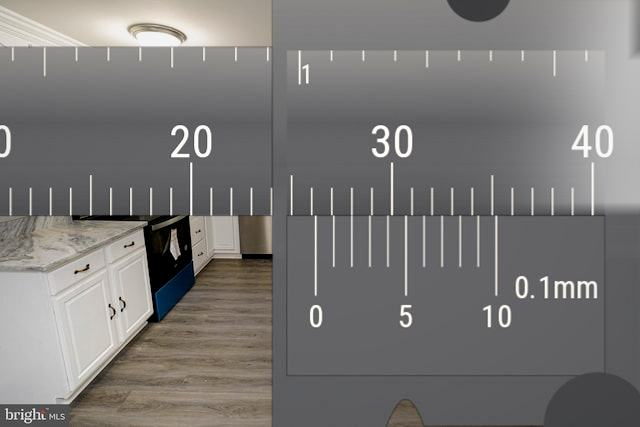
26.2 mm
